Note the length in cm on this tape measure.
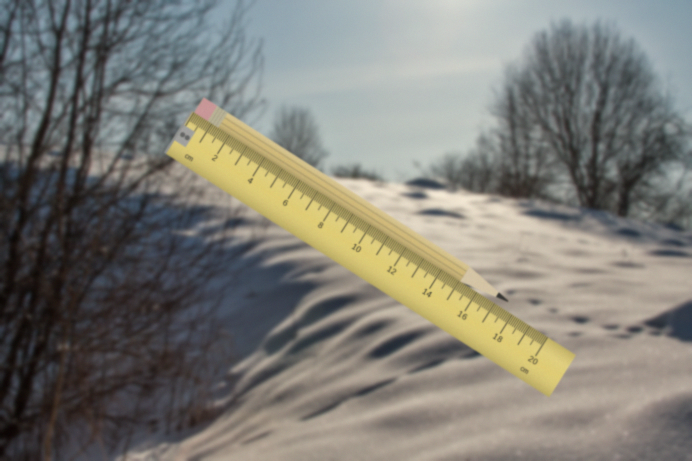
17.5 cm
